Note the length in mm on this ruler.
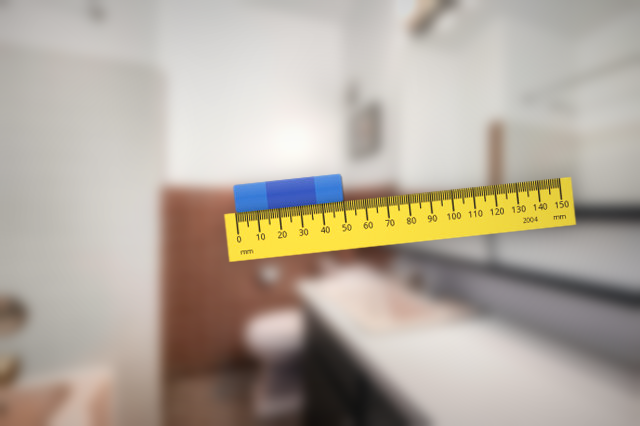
50 mm
